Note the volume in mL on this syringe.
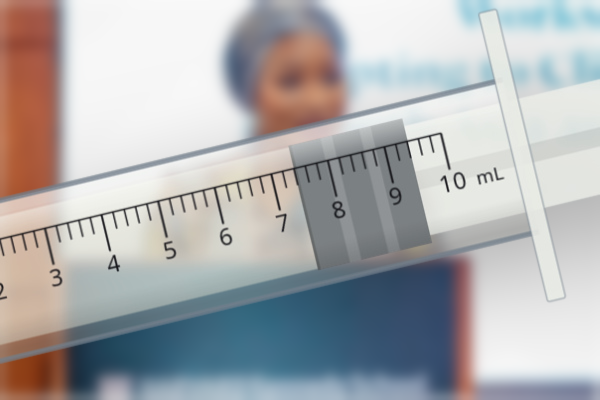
7.4 mL
